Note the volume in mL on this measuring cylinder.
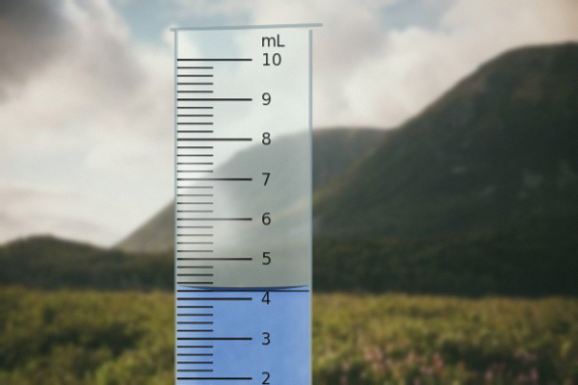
4.2 mL
